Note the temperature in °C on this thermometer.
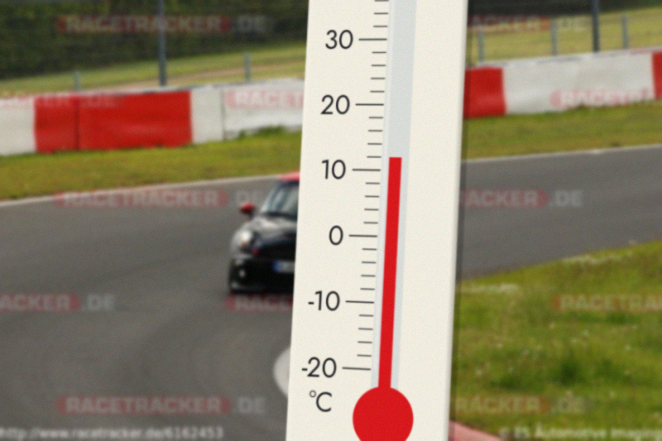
12 °C
